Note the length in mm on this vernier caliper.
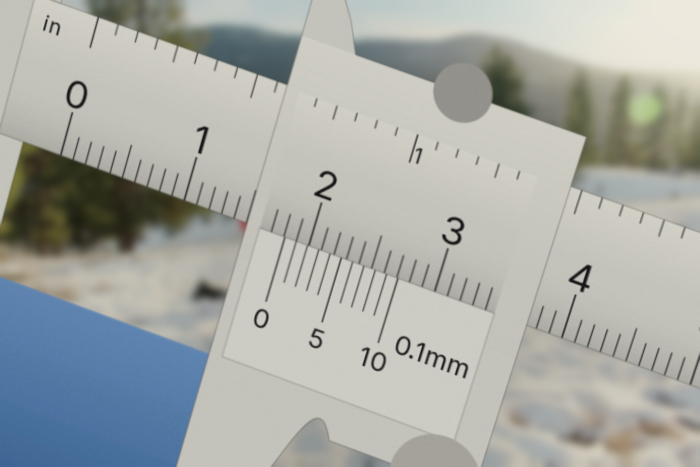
18.1 mm
